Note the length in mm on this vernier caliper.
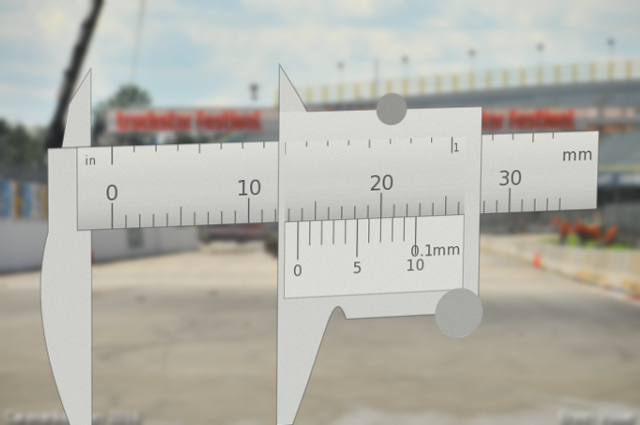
13.7 mm
